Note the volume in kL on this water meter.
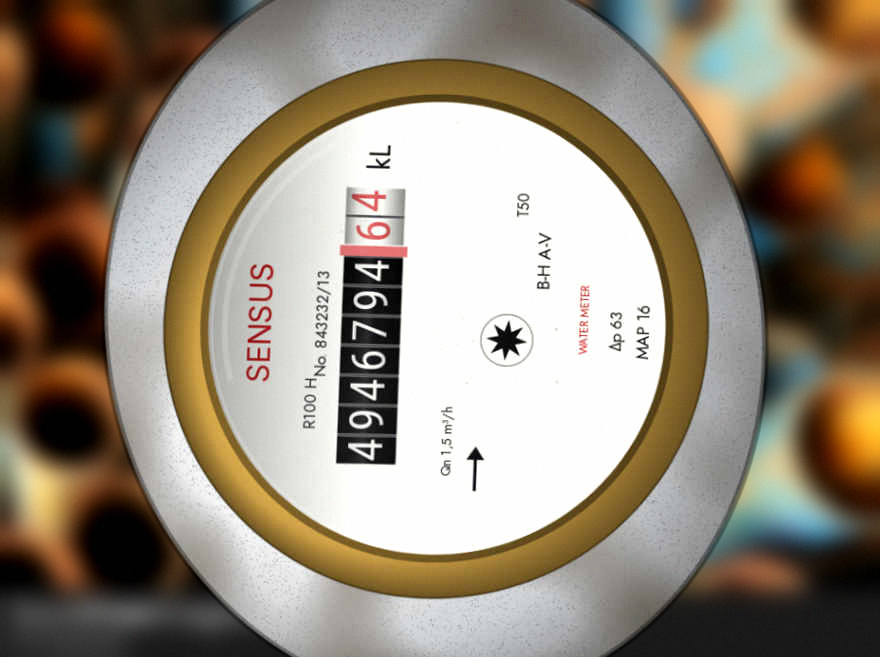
4946794.64 kL
